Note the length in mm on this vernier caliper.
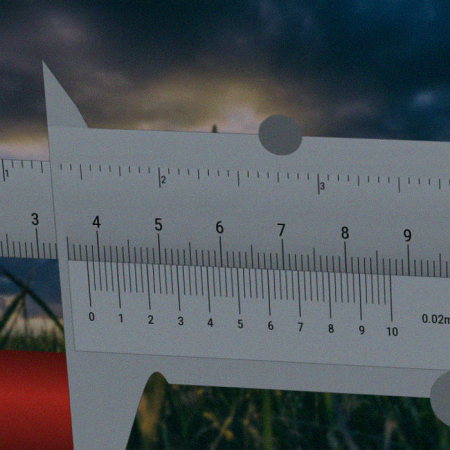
38.0 mm
